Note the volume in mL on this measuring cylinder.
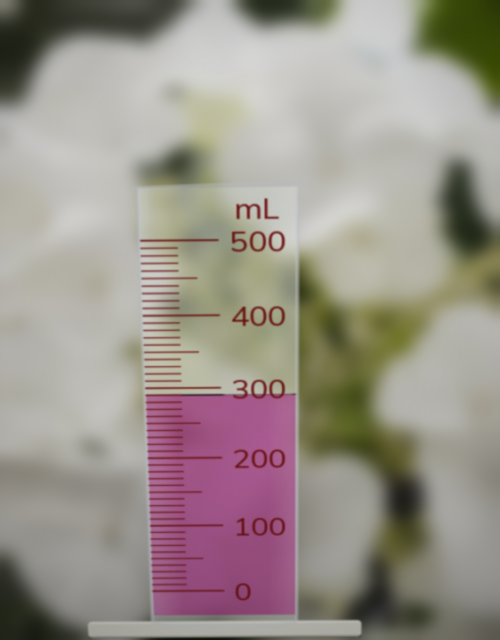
290 mL
